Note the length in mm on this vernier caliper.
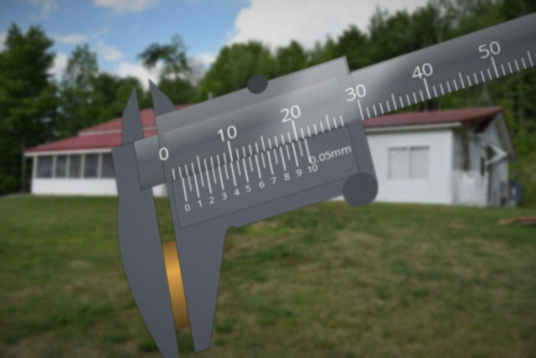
2.2 mm
